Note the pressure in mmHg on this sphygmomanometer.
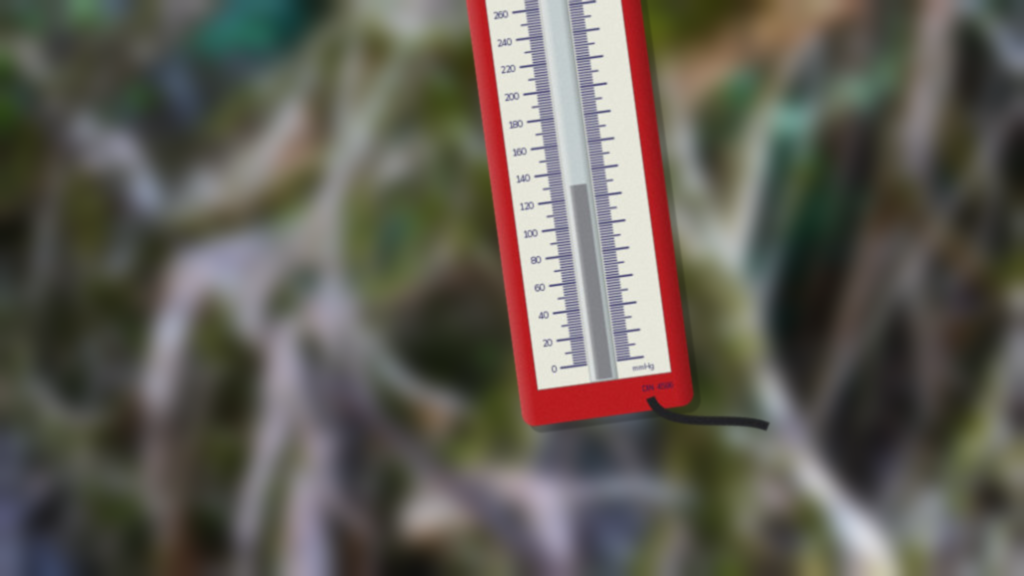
130 mmHg
